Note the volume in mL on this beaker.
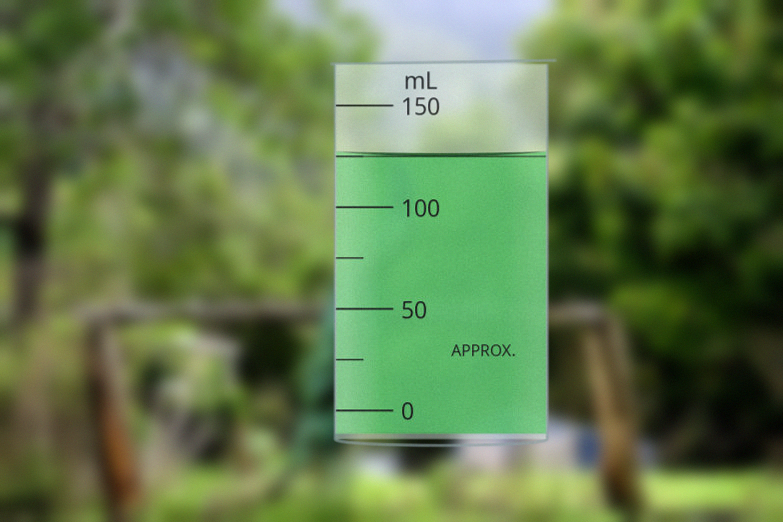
125 mL
